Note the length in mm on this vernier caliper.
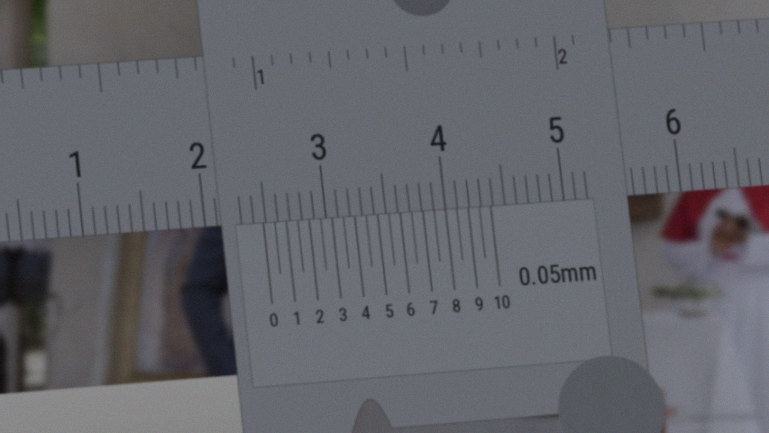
24.8 mm
